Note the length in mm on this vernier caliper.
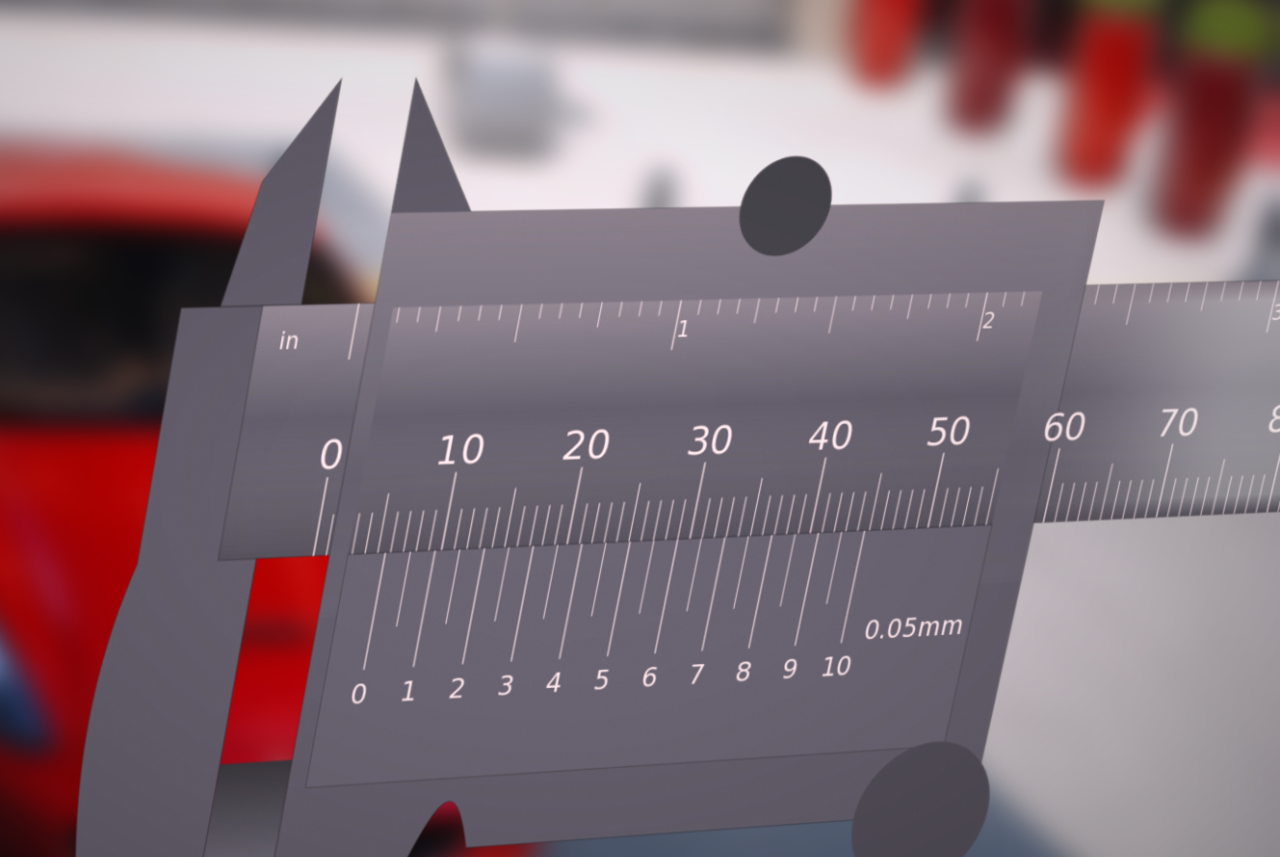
5.6 mm
